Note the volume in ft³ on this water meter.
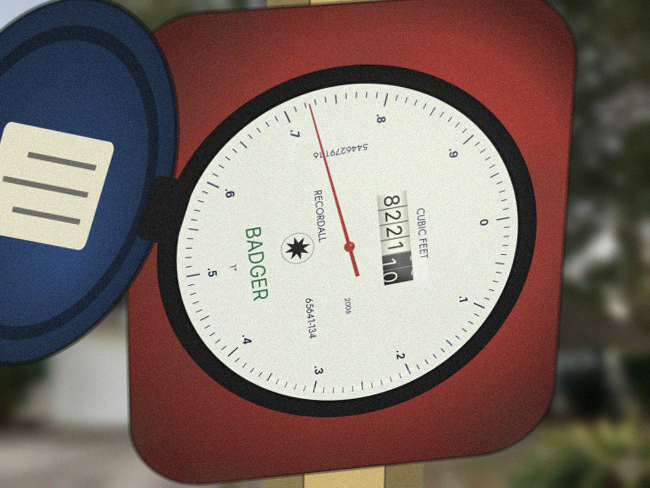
822109.72 ft³
